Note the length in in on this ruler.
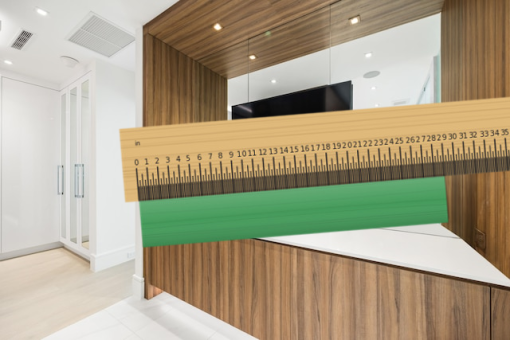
29 in
